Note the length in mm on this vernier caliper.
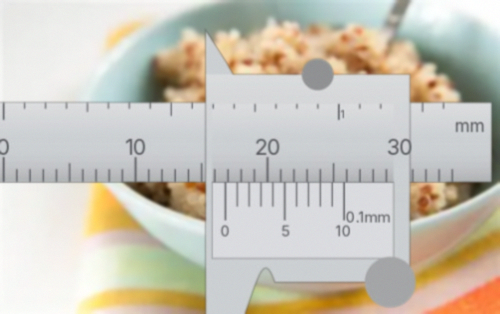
16.8 mm
